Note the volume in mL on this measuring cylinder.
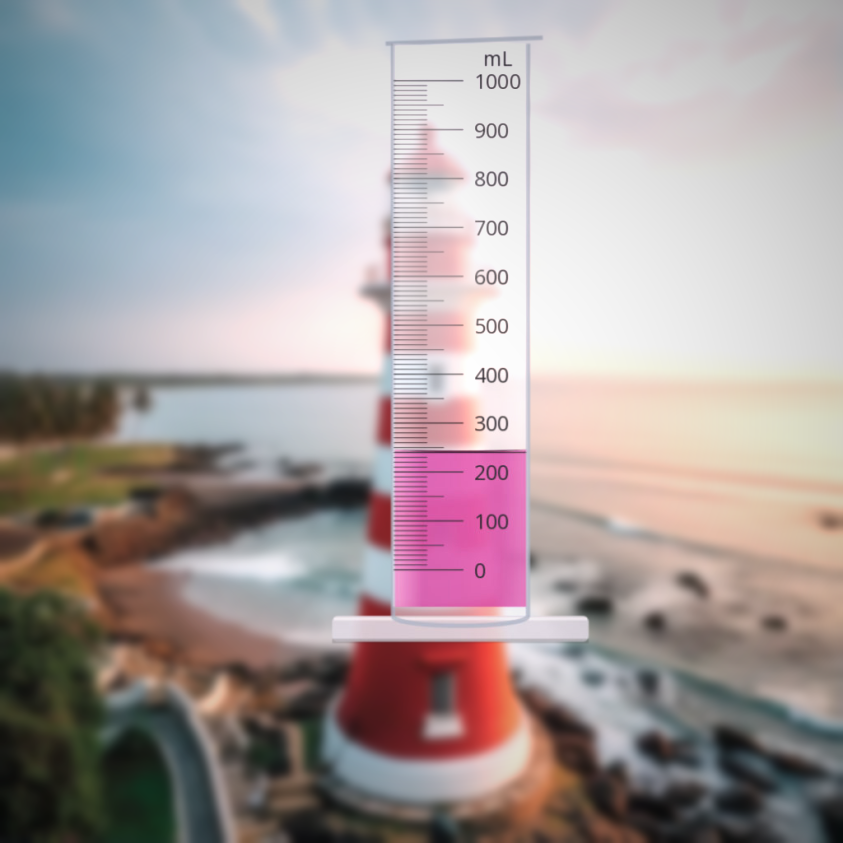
240 mL
